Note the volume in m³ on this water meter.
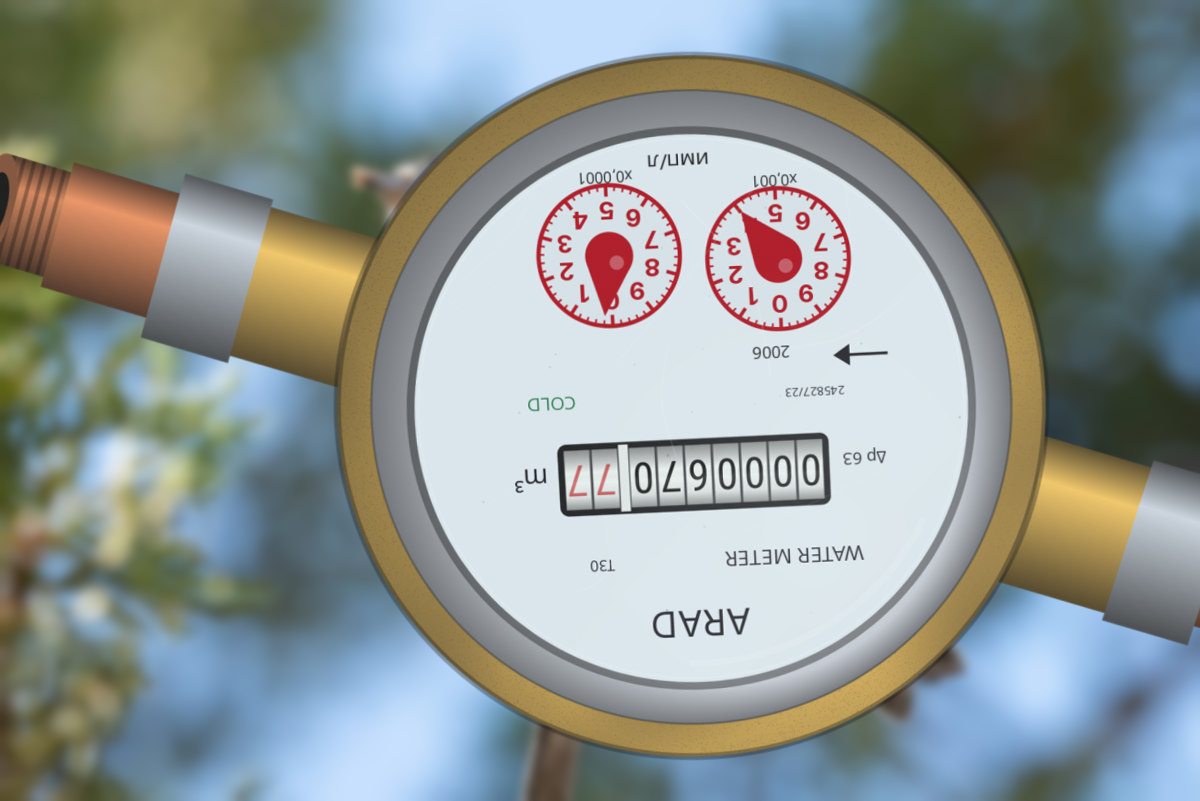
670.7740 m³
